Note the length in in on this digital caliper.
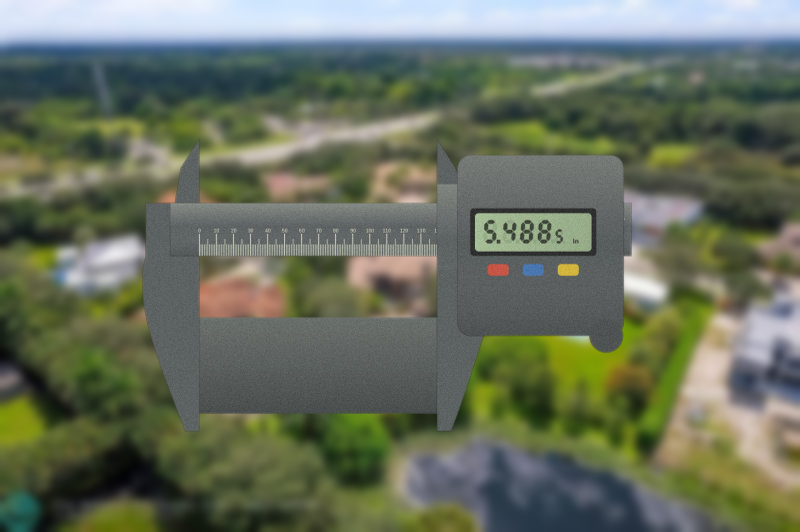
5.4885 in
